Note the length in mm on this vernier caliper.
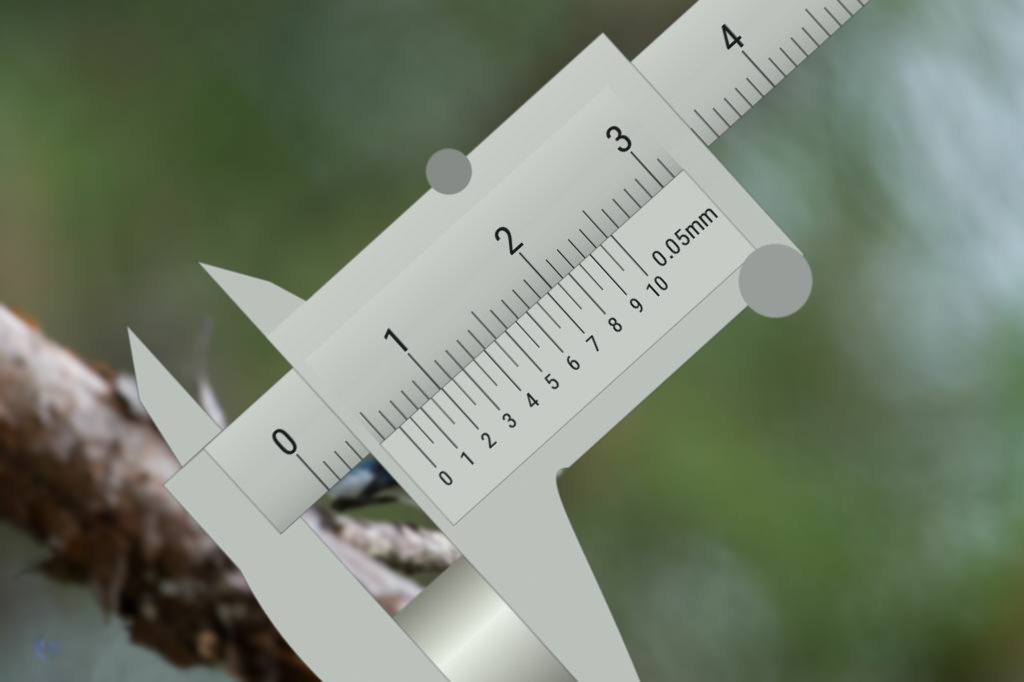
6.3 mm
